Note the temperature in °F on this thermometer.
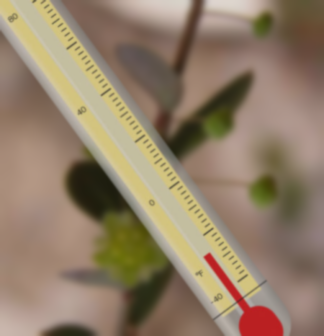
-26 °F
